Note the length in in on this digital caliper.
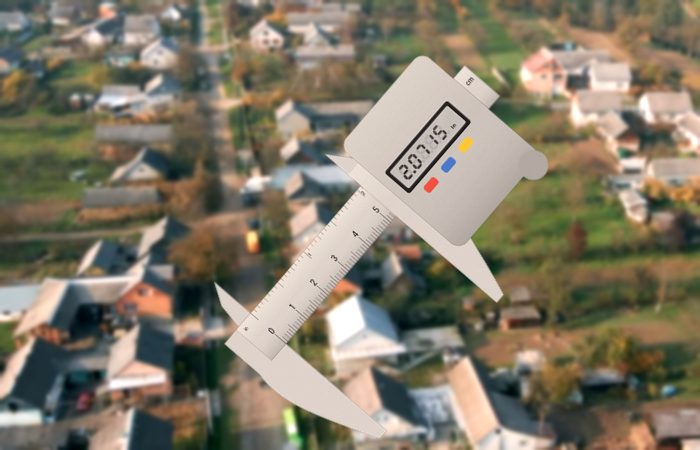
2.0715 in
